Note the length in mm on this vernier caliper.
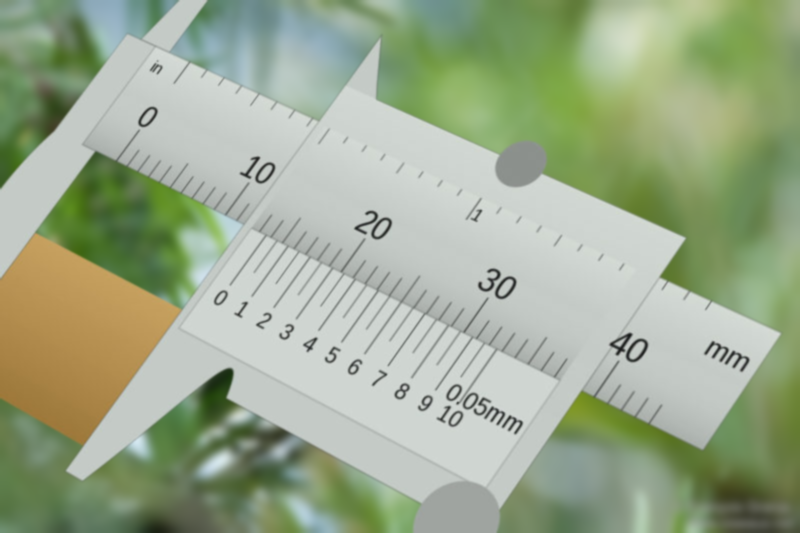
13.6 mm
